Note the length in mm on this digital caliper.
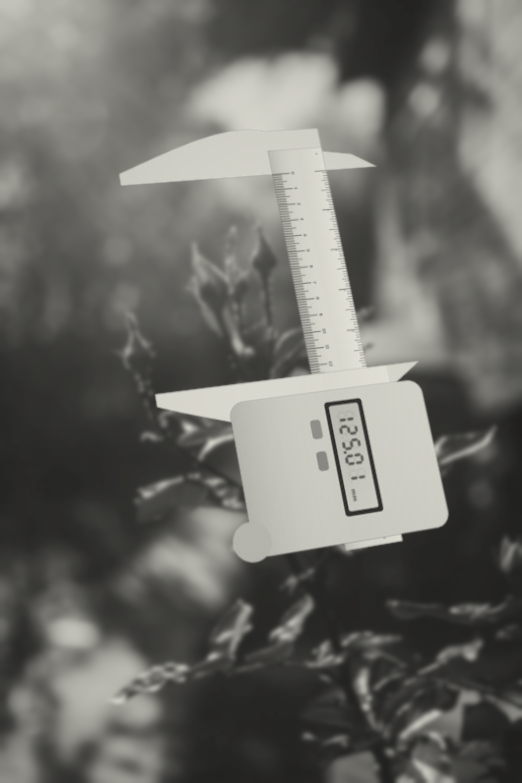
125.01 mm
